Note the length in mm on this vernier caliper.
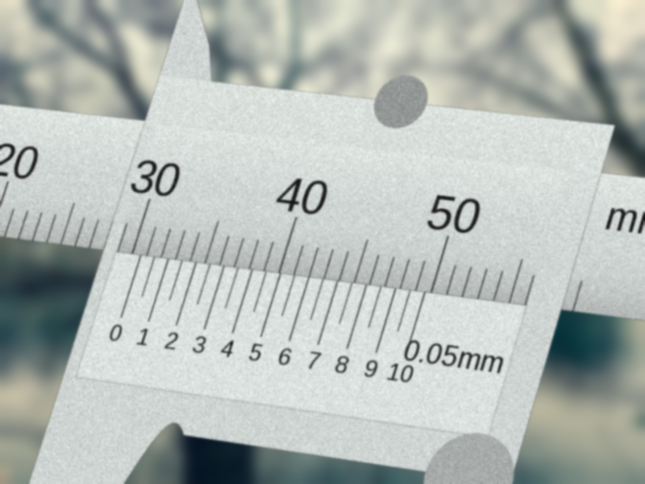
30.6 mm
